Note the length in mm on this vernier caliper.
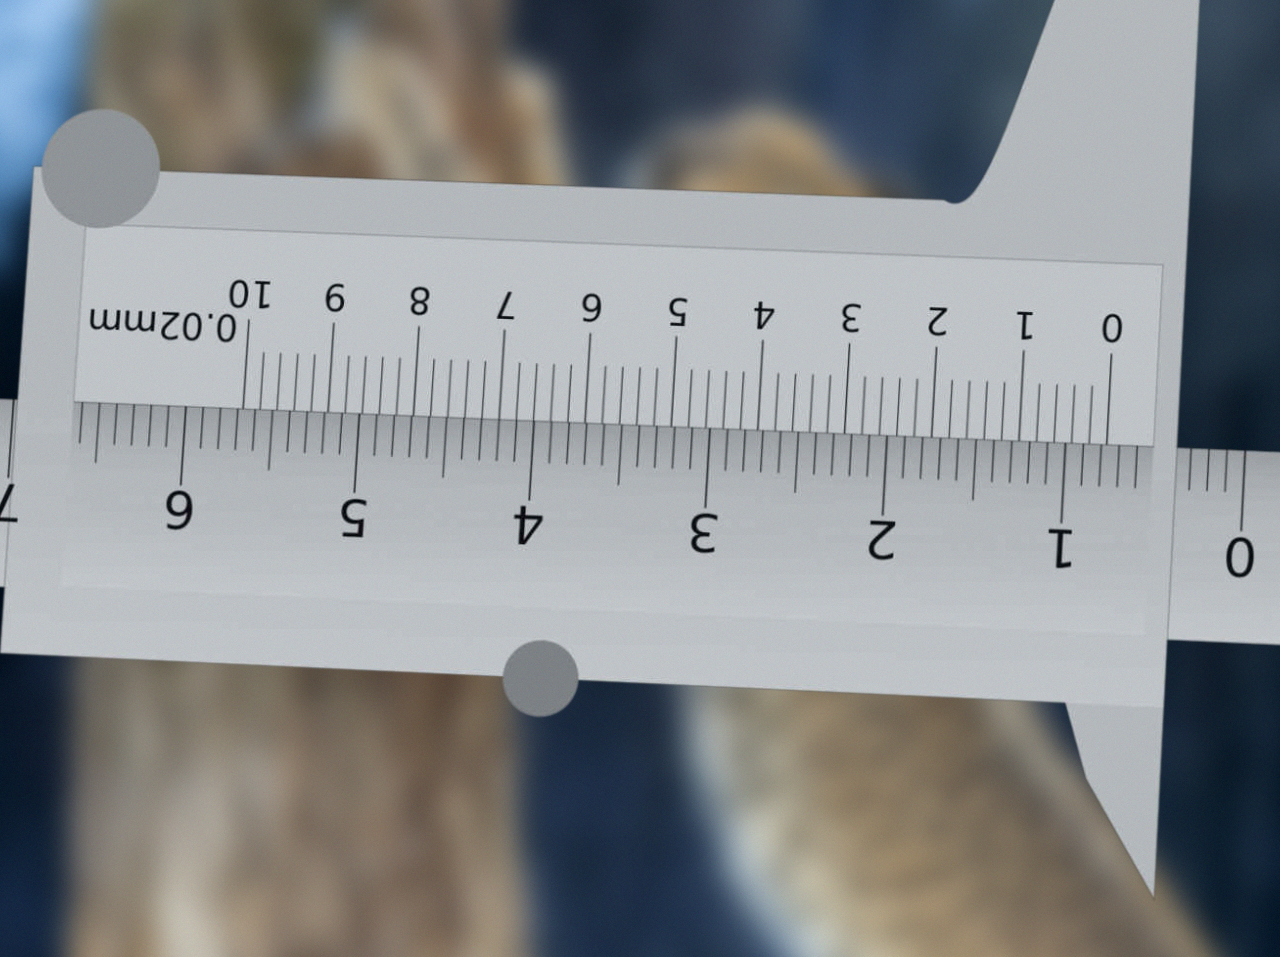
7.7 mm
